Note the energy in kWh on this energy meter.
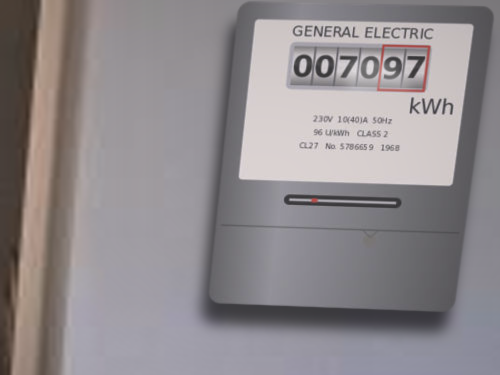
70.97 kWh
